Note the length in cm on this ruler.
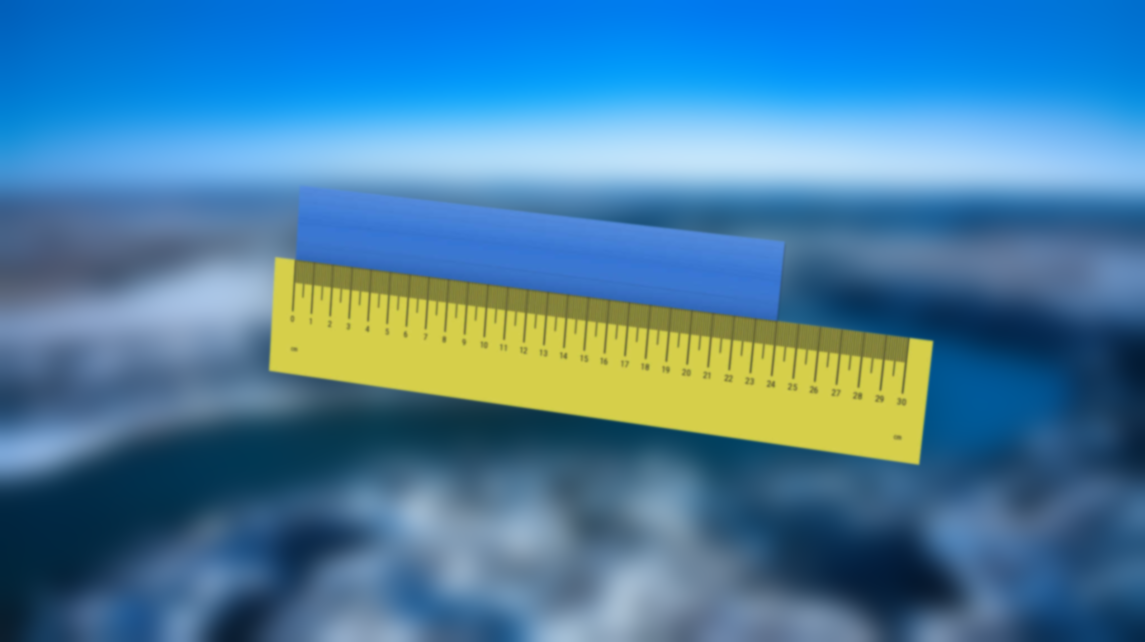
24 cm
